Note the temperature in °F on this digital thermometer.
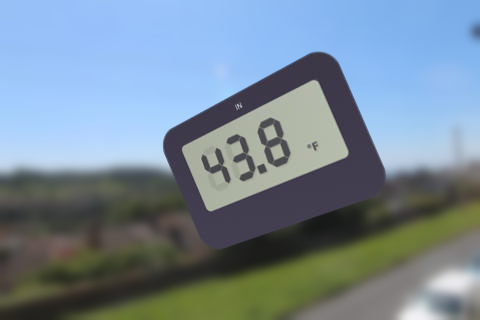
43.8 °F
